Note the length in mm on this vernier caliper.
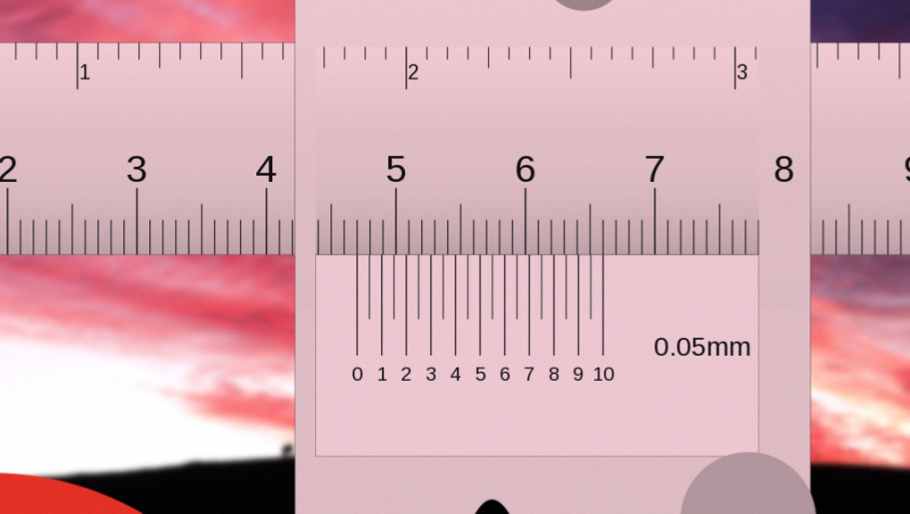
47.0 mm
